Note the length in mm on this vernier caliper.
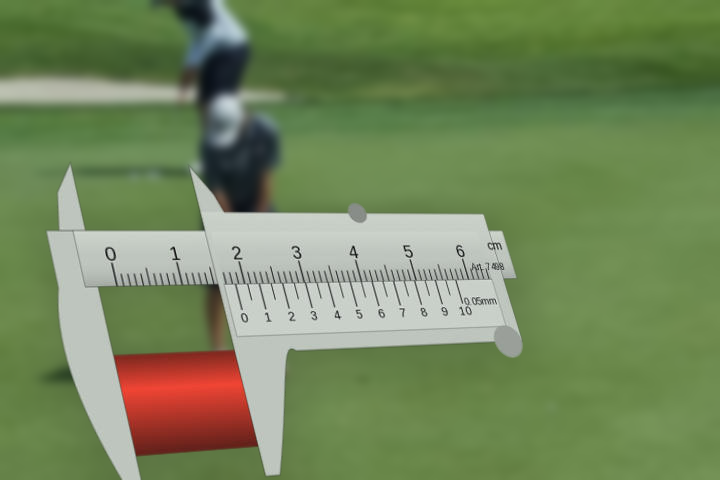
18.5 mm
